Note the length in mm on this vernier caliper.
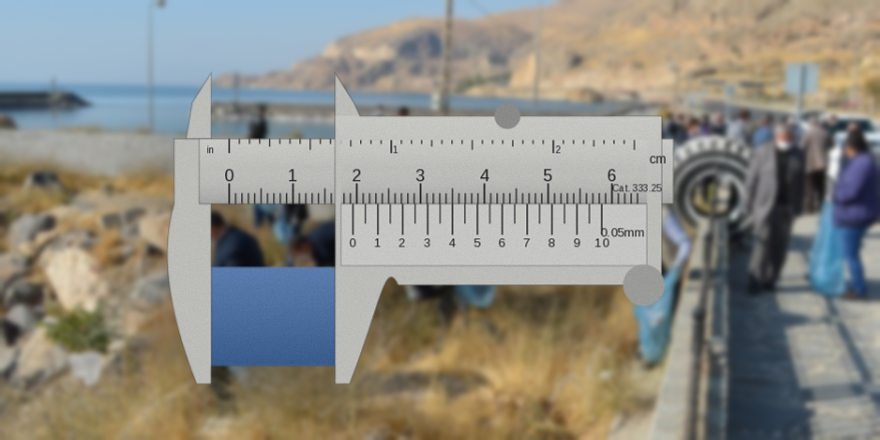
19.4 mm
